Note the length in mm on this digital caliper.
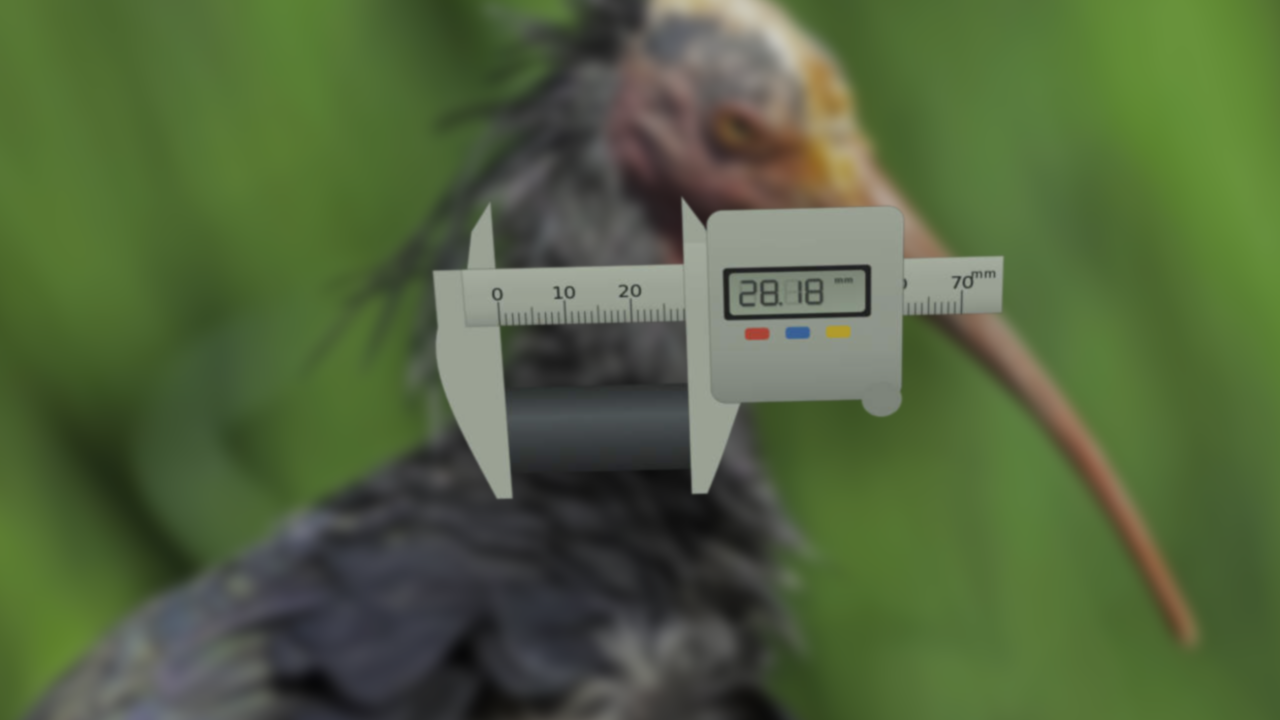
28.18 mm
